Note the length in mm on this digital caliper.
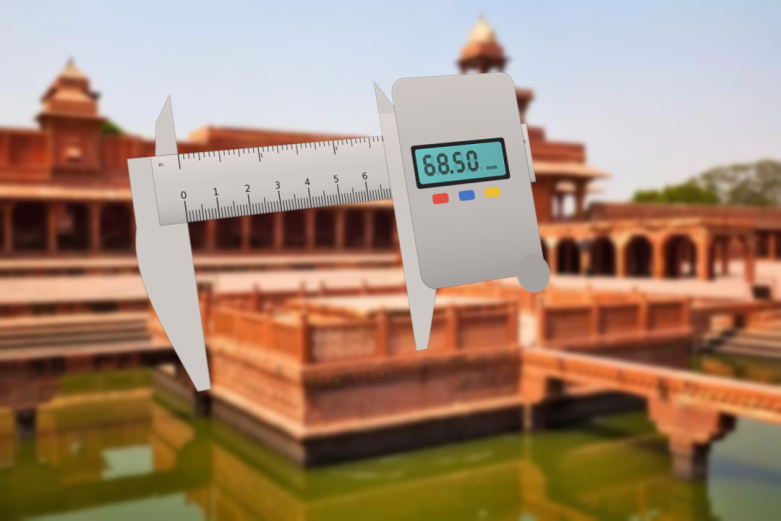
68.50 mm
